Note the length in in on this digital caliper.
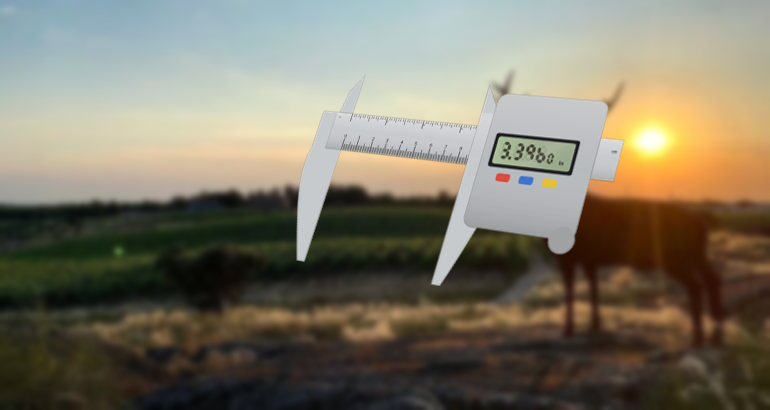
3.3960 in
